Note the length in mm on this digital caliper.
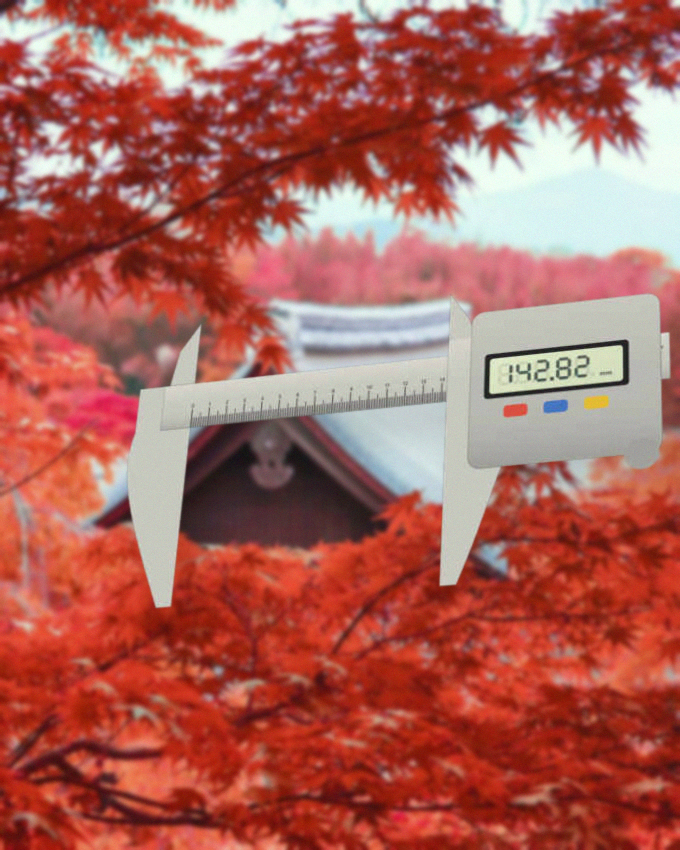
142.82 mm
